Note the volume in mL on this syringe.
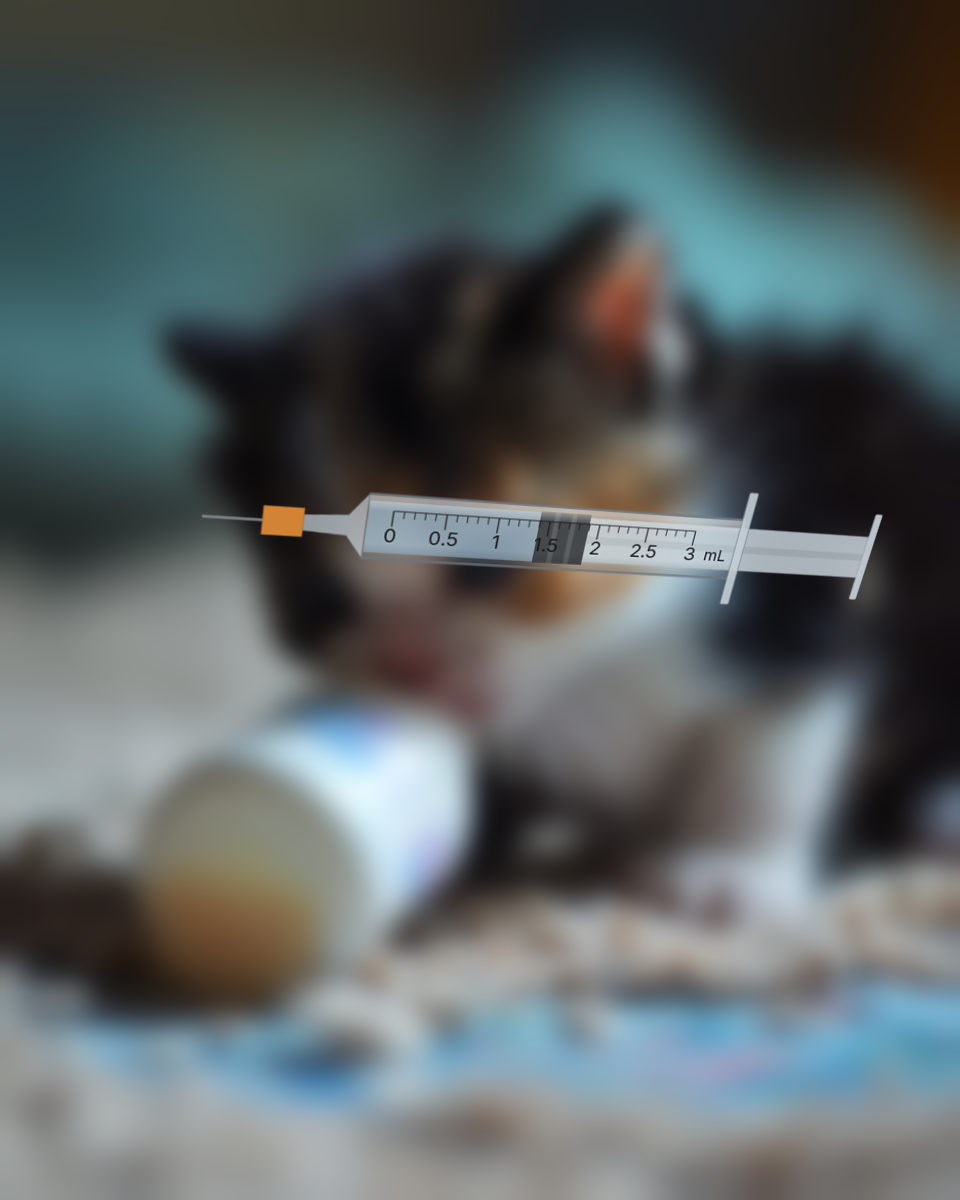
1.4 mL
